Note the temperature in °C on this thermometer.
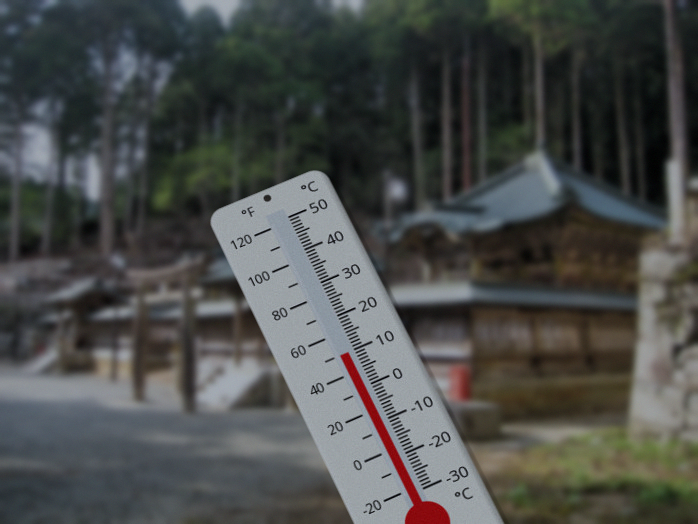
10 °C
